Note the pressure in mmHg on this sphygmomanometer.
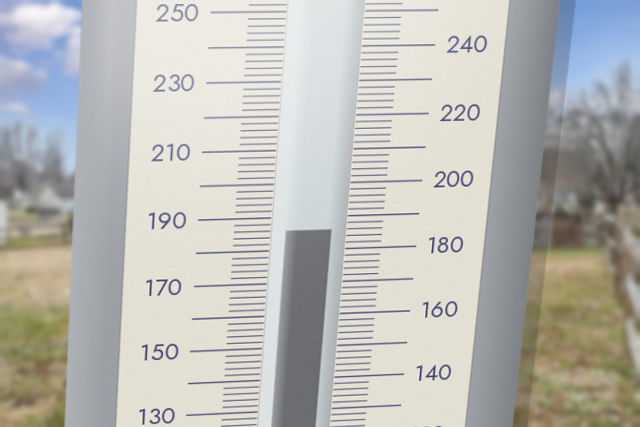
186 mmHg
